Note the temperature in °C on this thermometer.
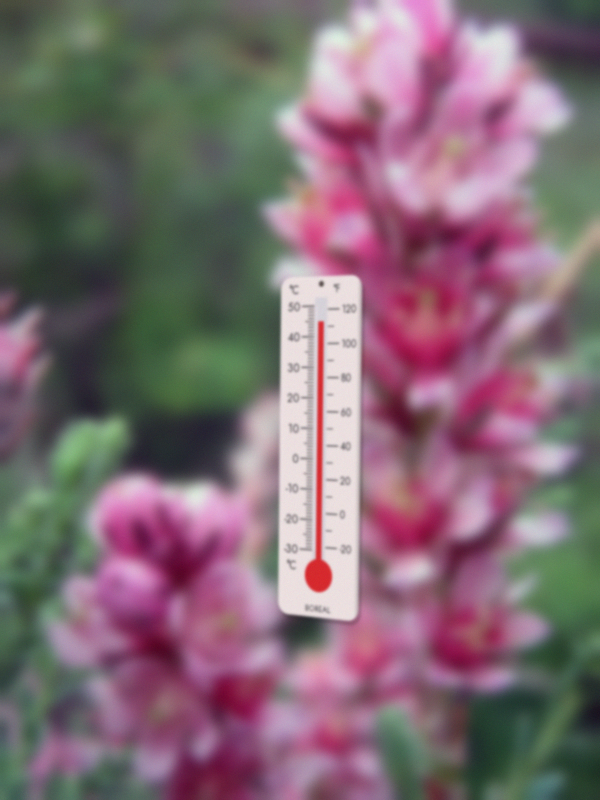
45 °C
